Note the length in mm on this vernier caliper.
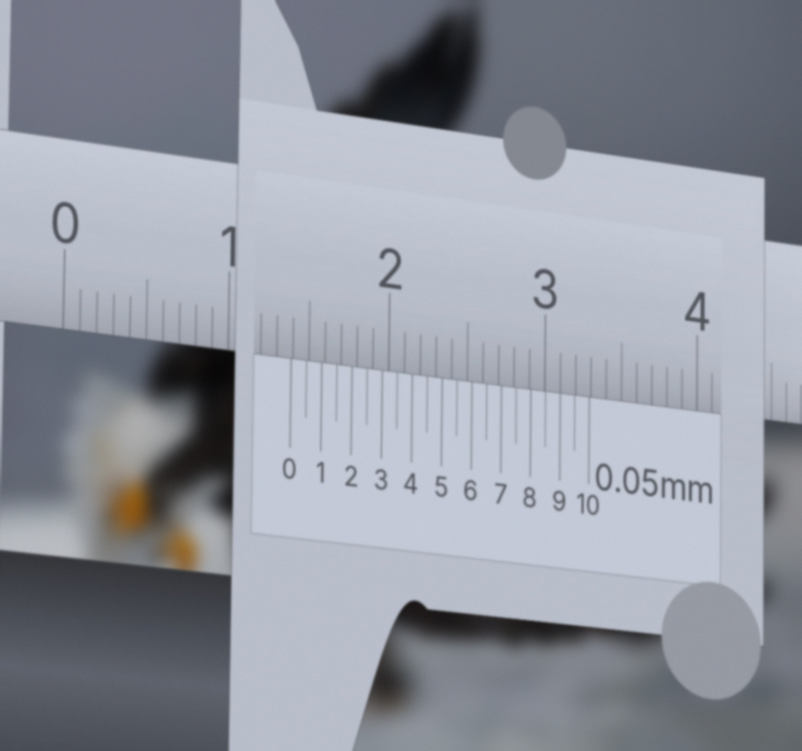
13.9 mm
